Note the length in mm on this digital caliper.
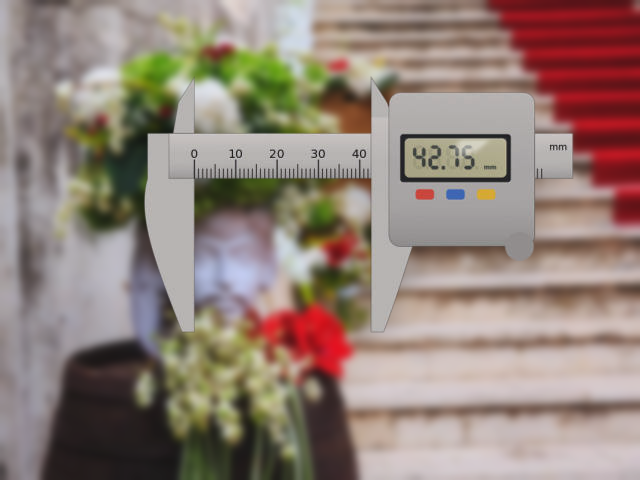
42.75 mm
